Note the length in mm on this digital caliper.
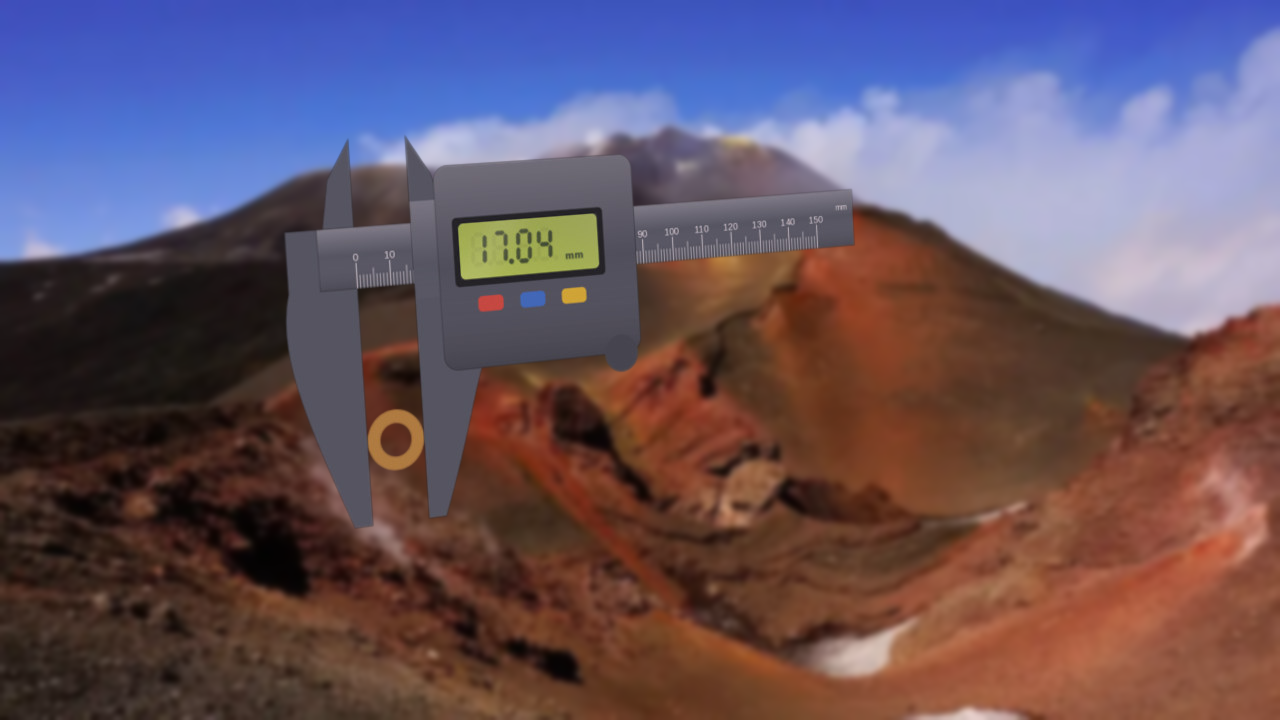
17.04 mm
